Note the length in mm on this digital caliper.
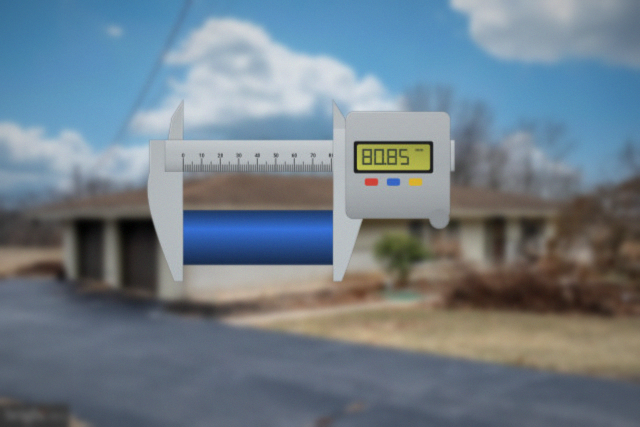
80.85 mm
